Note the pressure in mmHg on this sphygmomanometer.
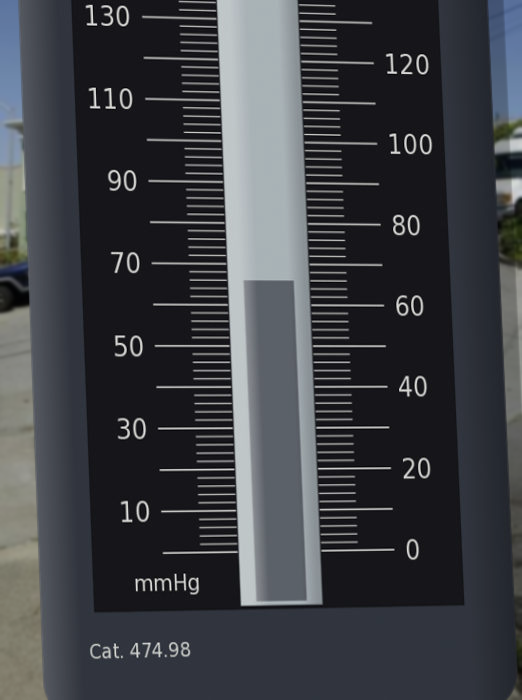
66 mmHg
